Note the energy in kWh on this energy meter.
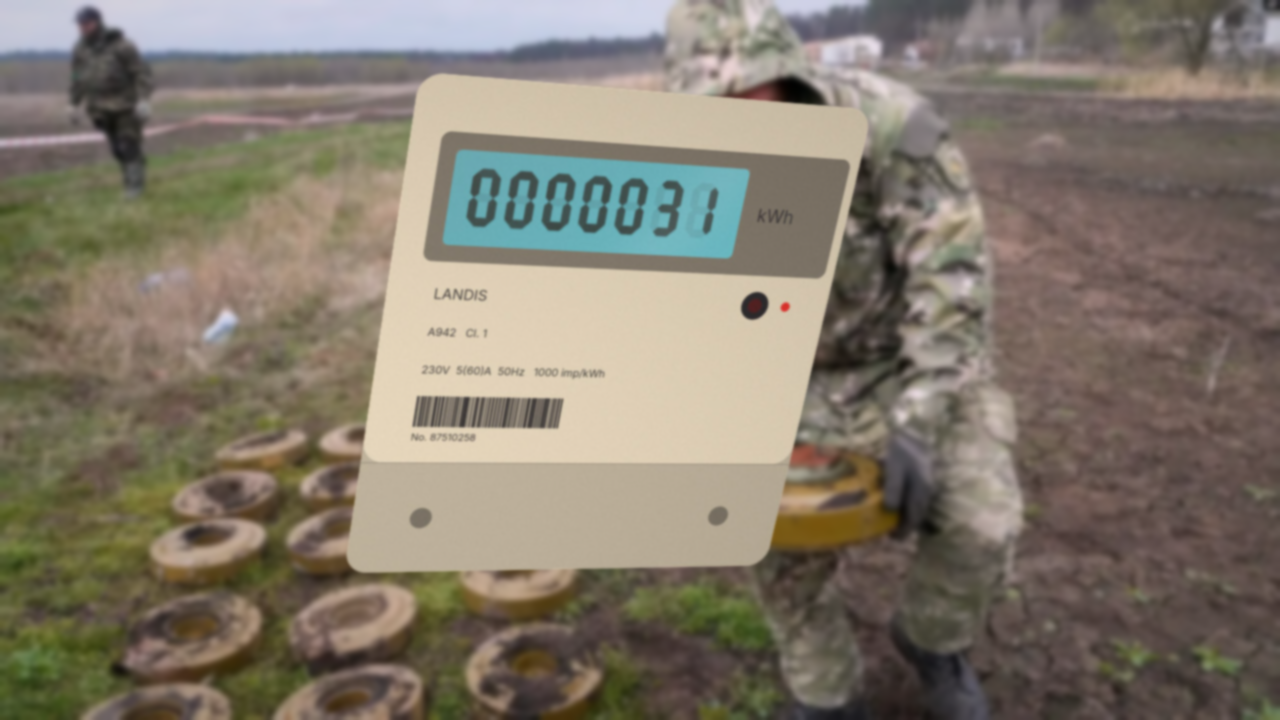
31 kWh
